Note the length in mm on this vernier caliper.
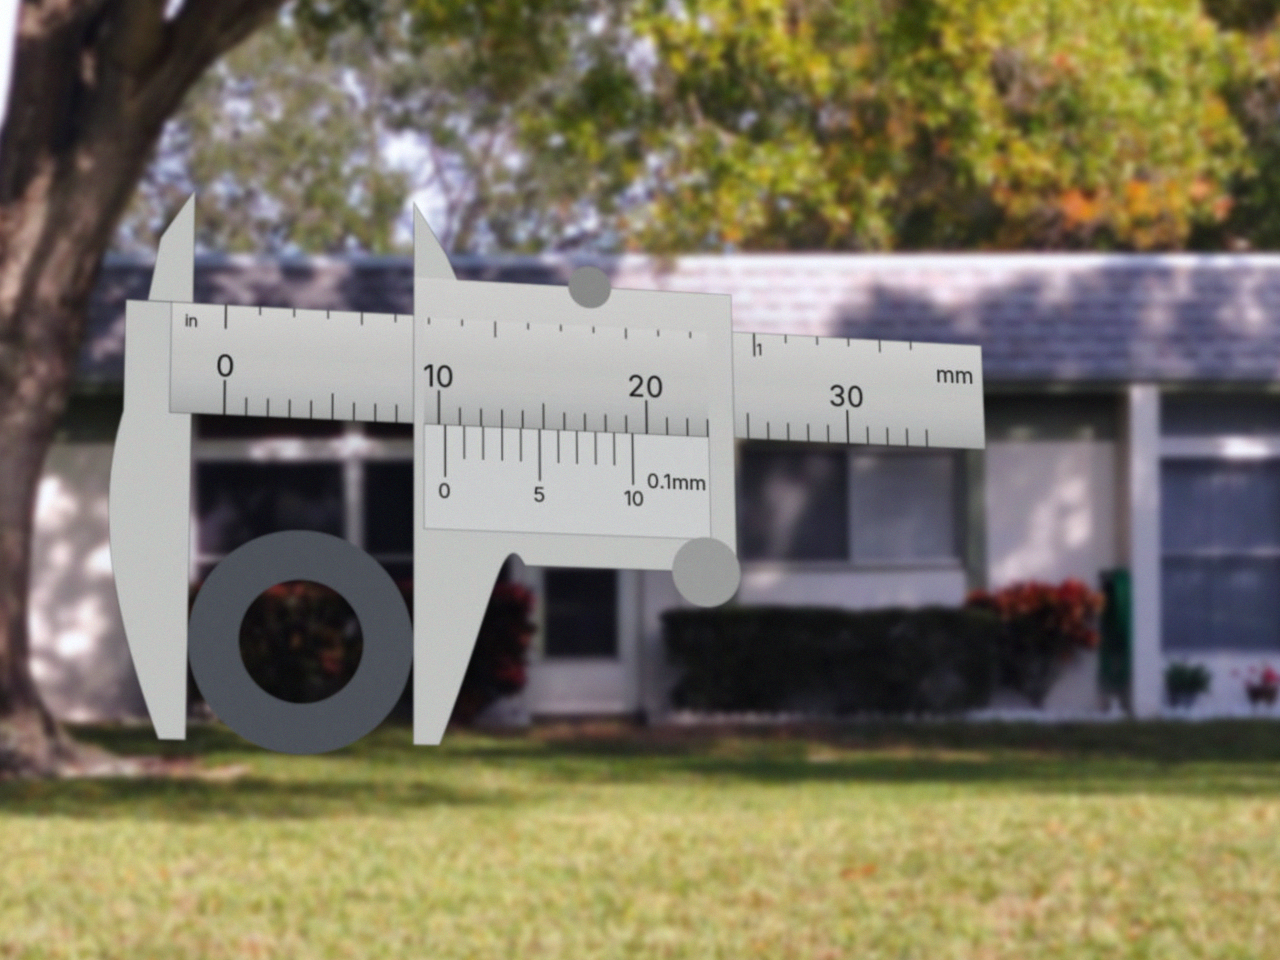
10.3 mm
